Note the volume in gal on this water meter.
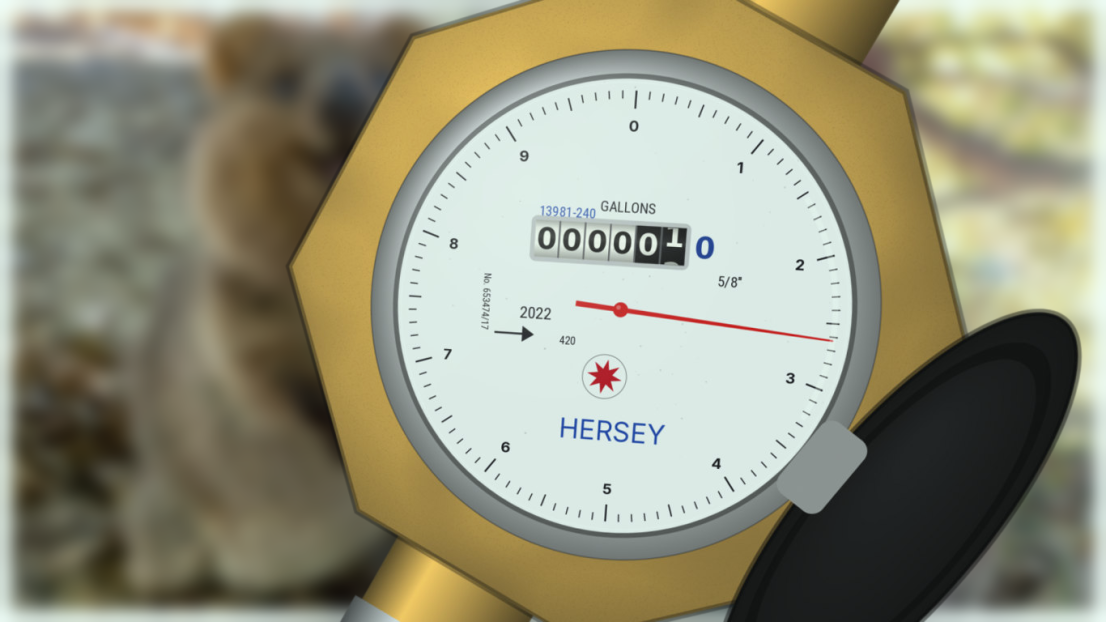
12.6 gal
